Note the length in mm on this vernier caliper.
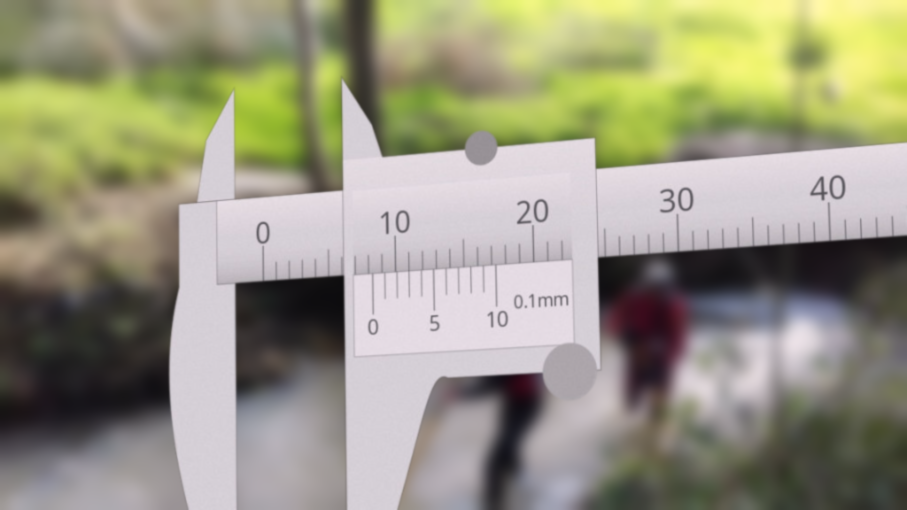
8.3 mm
